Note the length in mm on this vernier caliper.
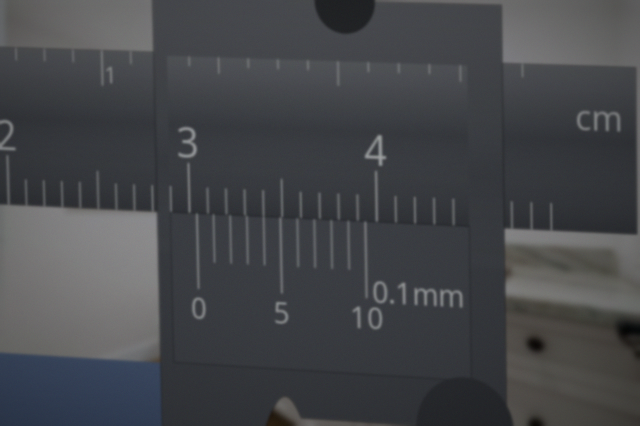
30.4 mm
